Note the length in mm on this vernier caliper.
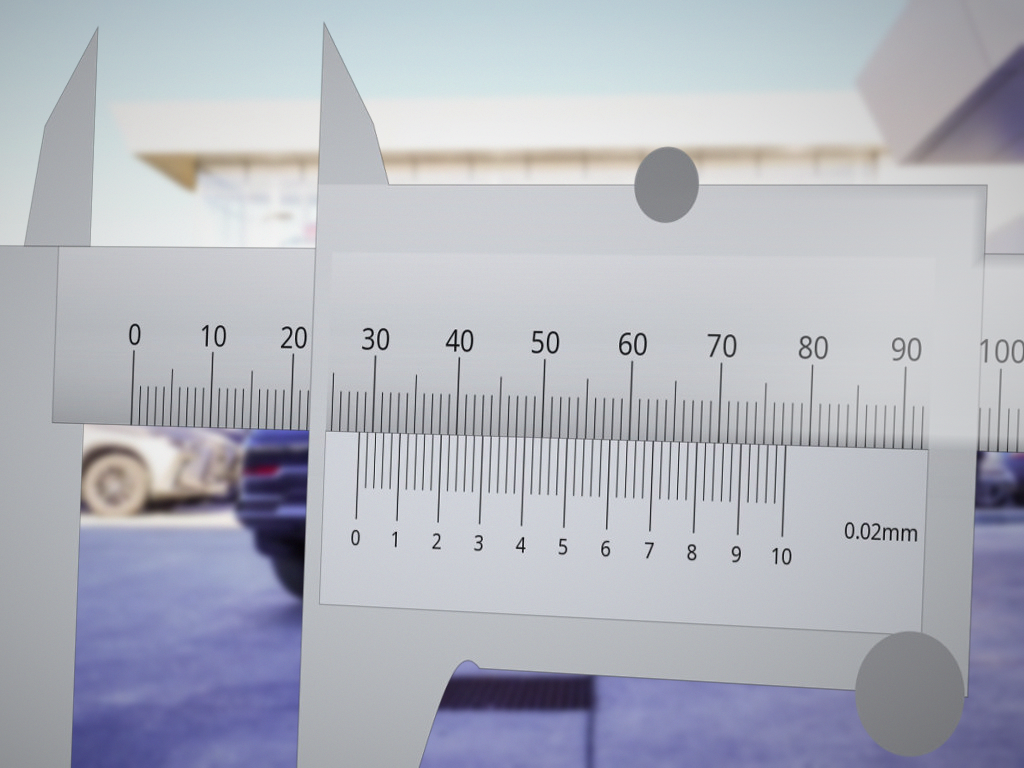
28.4 mm
